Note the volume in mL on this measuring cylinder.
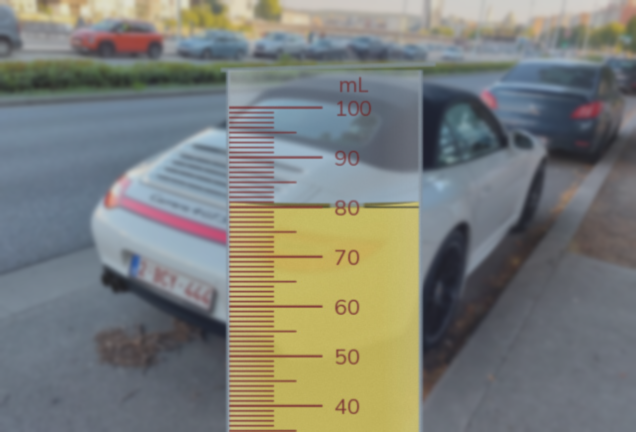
80 mL
